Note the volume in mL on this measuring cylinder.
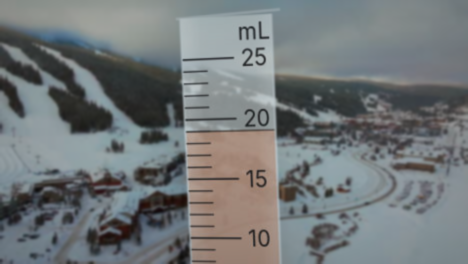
19 mL
